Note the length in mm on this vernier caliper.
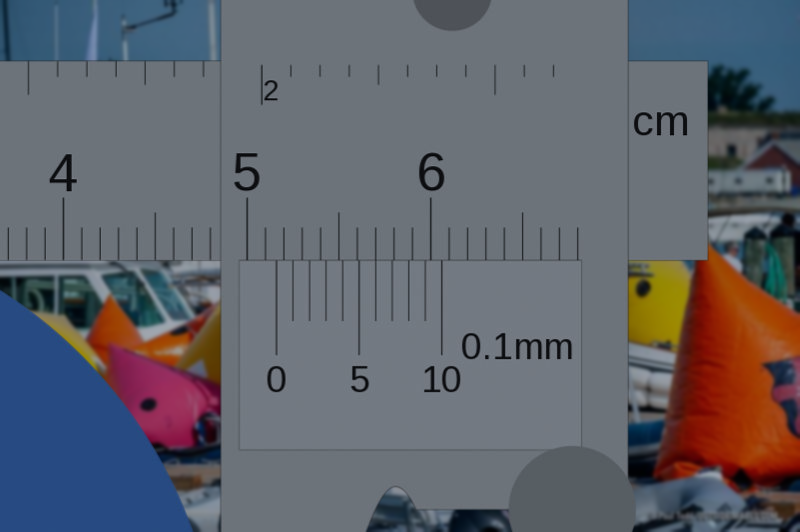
51.6 mm
